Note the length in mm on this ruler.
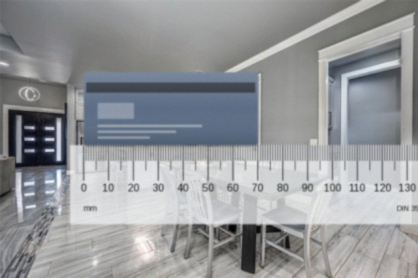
70 mm
